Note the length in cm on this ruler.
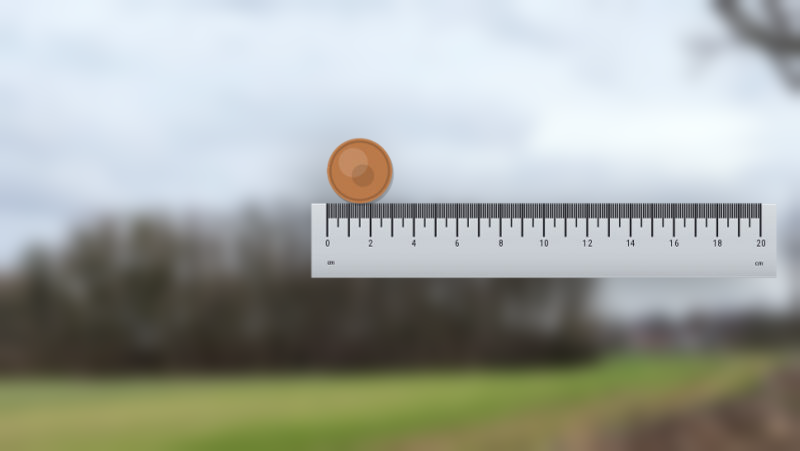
3 cm
